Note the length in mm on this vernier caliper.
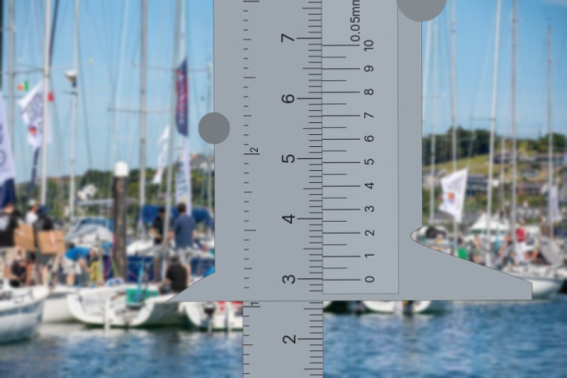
29.8 mm
